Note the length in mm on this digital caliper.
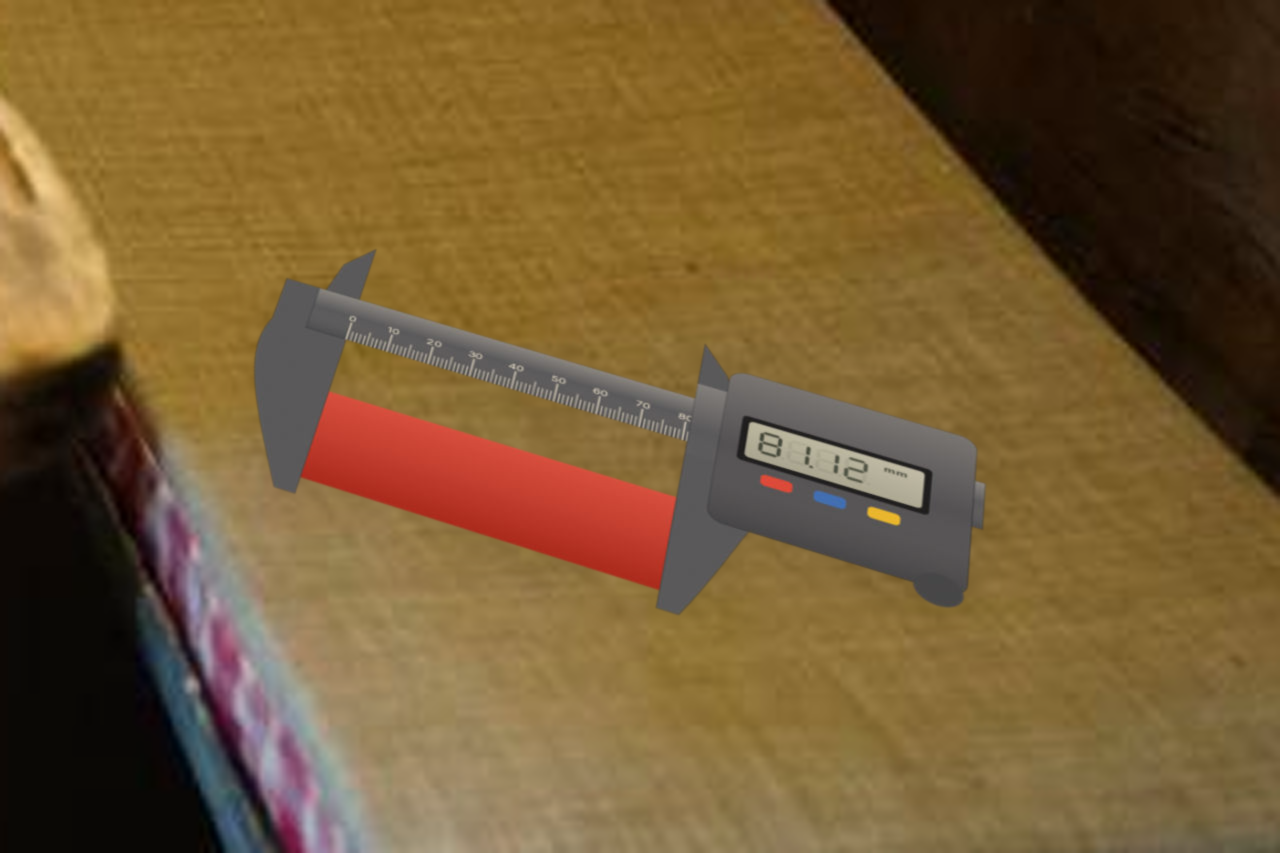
81.12 mm
